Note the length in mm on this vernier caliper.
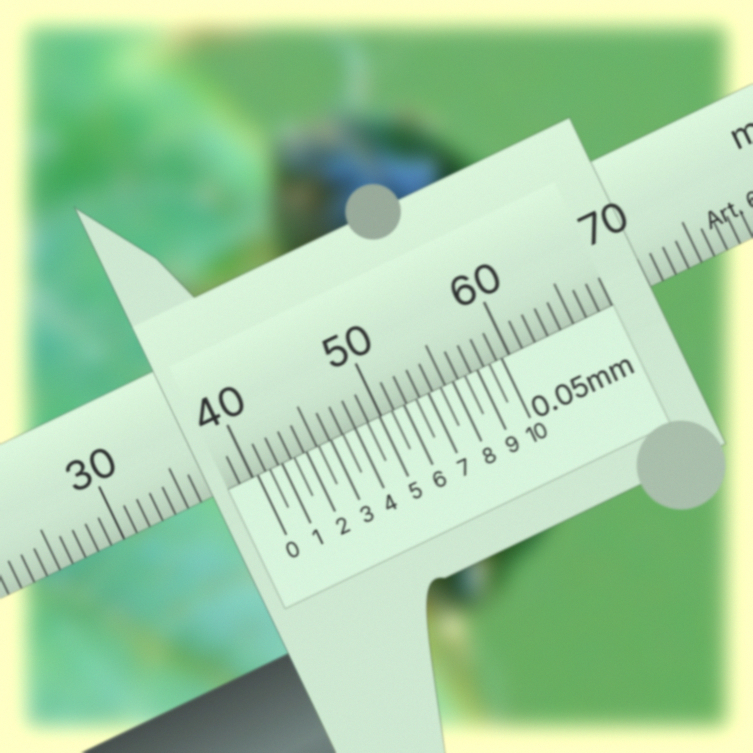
40.4 mm
